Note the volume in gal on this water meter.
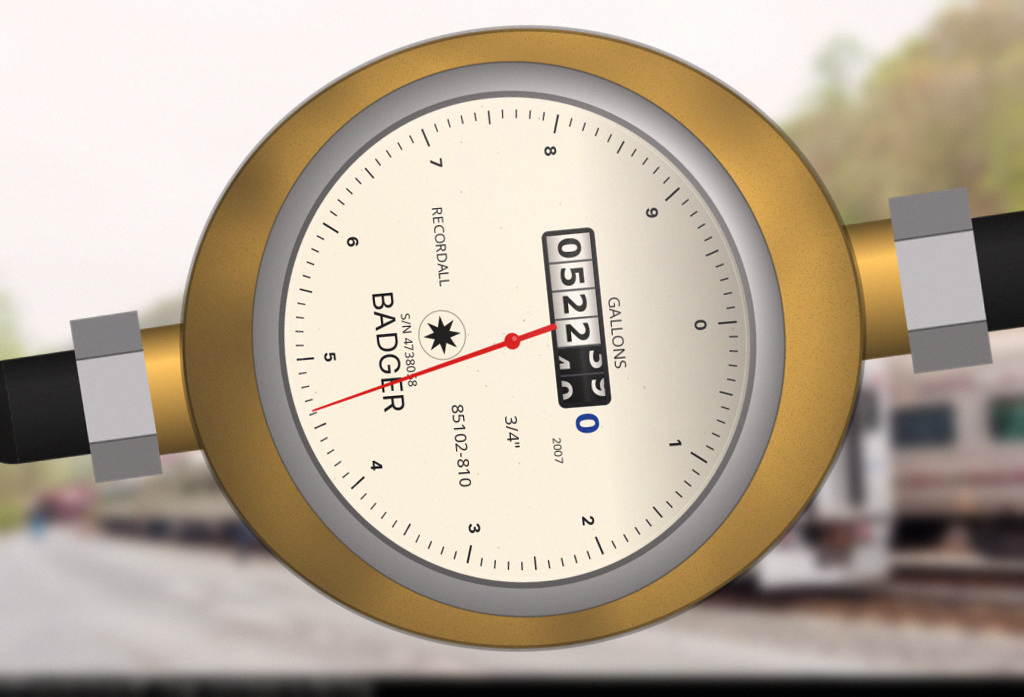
522394.6 gal
